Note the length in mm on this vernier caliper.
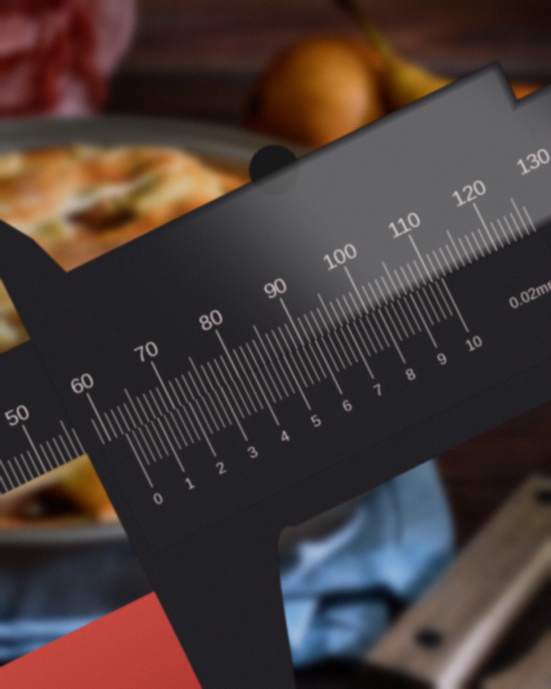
62.4 mm
